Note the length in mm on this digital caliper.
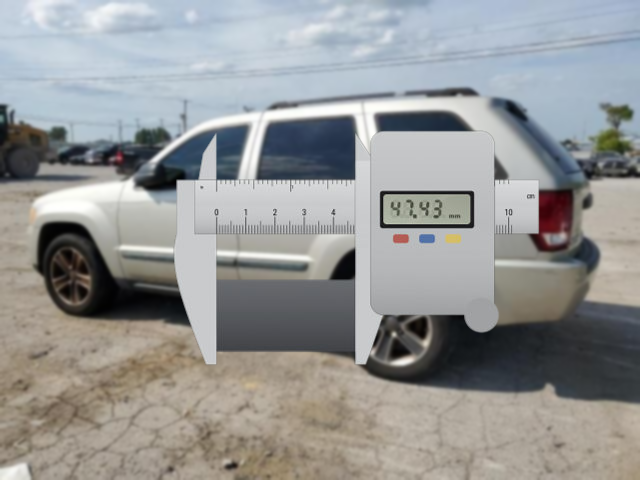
47.43 mm
